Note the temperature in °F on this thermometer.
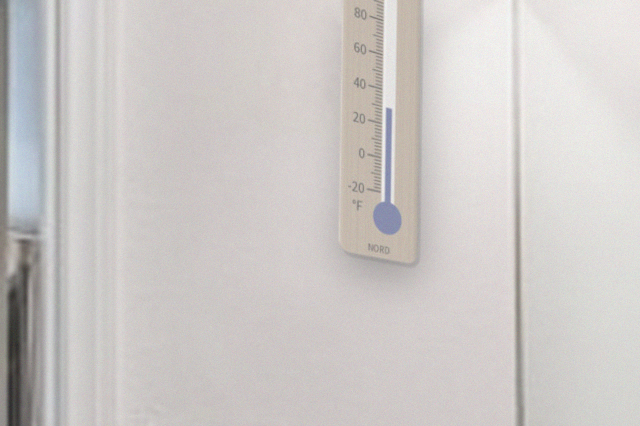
30 °F
